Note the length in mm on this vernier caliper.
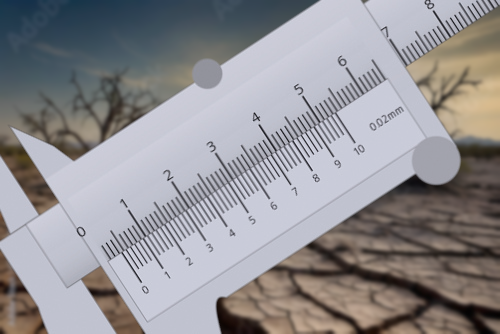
4.5 mm
